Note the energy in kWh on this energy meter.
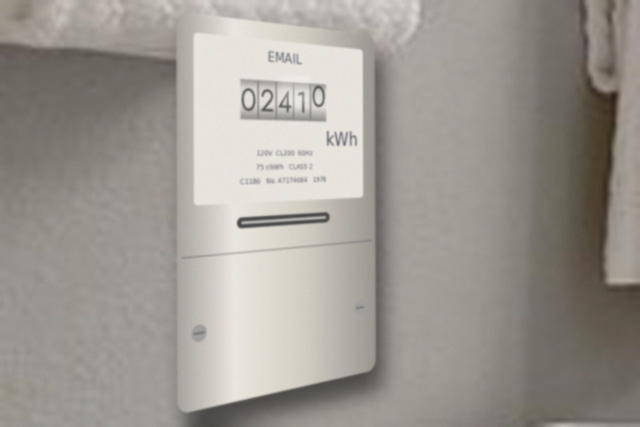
2410 kWh
